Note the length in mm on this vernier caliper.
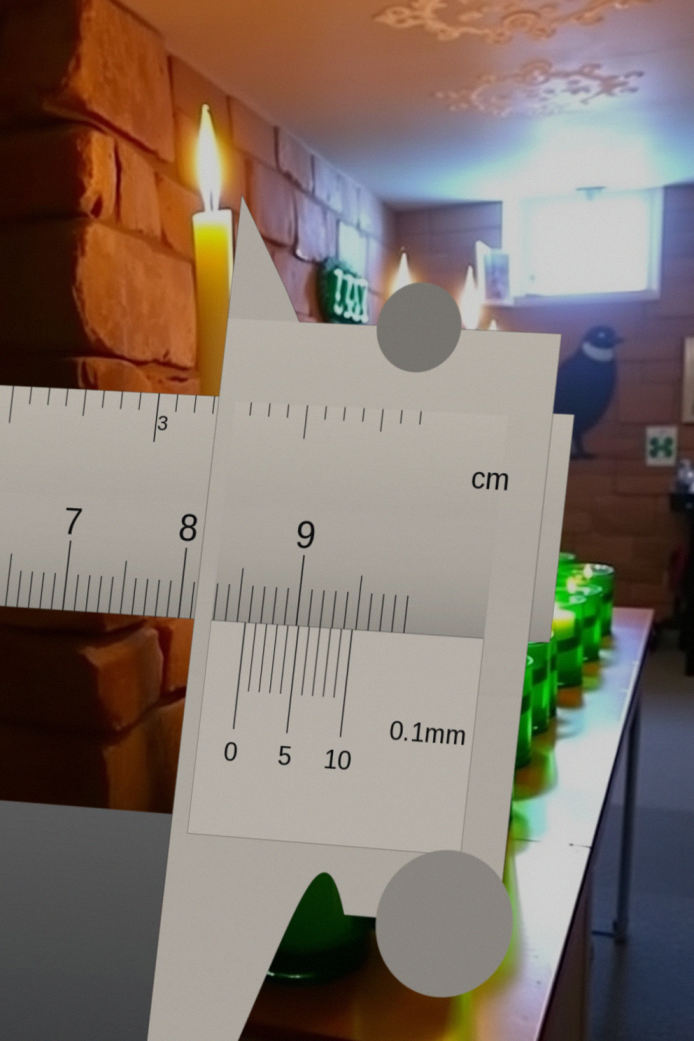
85.7 mm
